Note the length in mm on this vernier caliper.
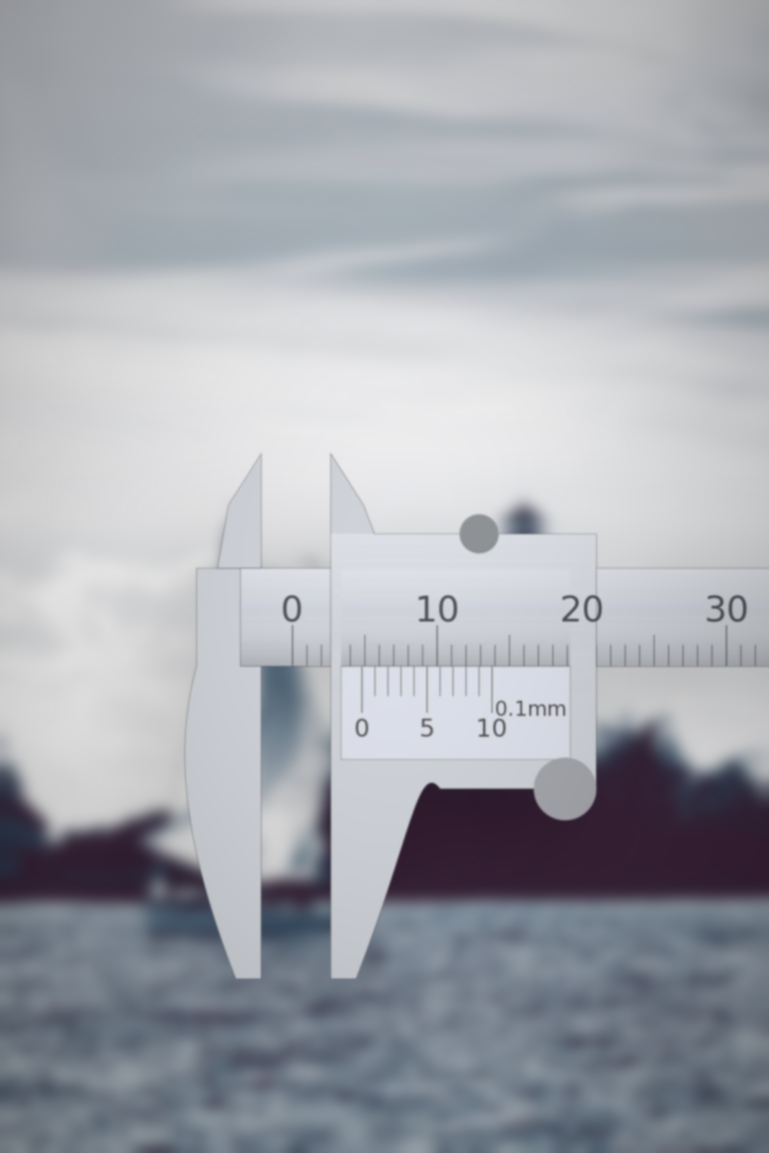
4.8 mm
